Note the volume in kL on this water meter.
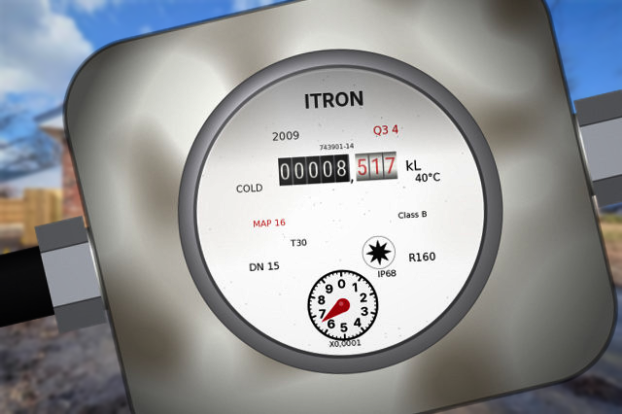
8.5176 kL
